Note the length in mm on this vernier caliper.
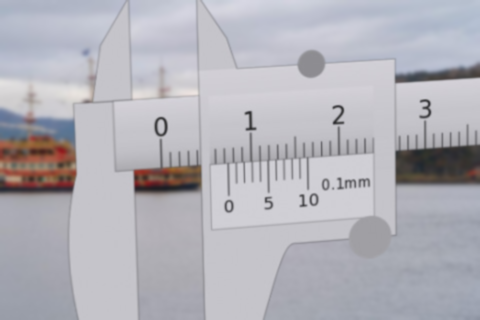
7.4 mm
